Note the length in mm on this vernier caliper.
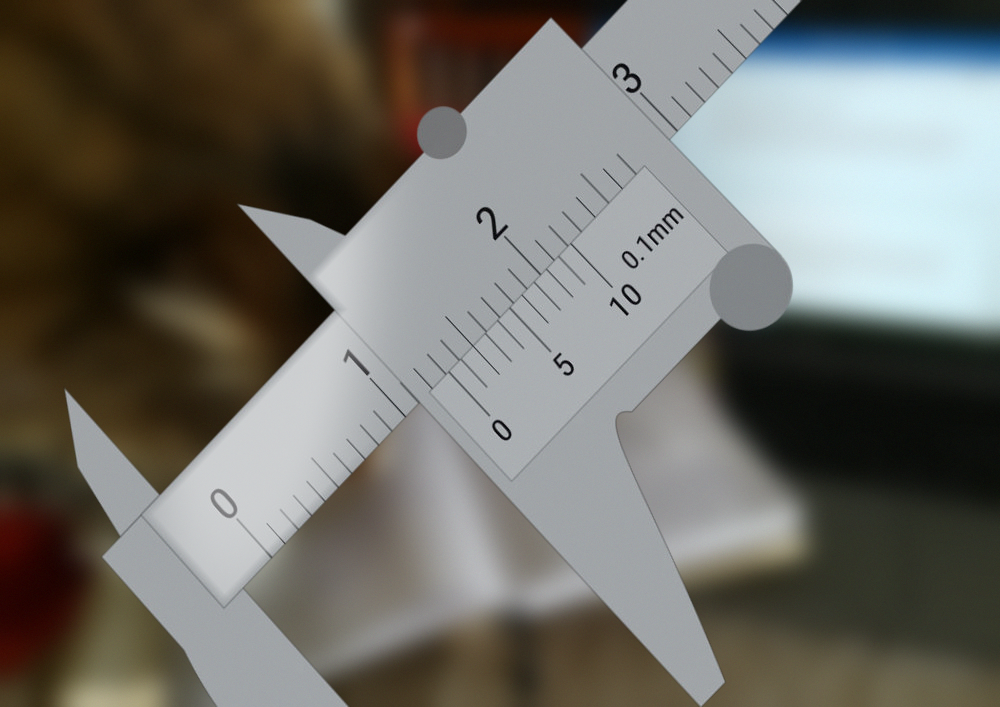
13.2 mm
